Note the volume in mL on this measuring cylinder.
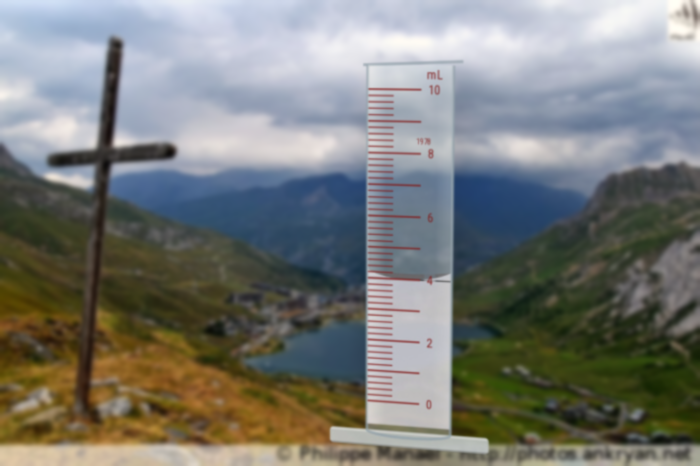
4 mL
